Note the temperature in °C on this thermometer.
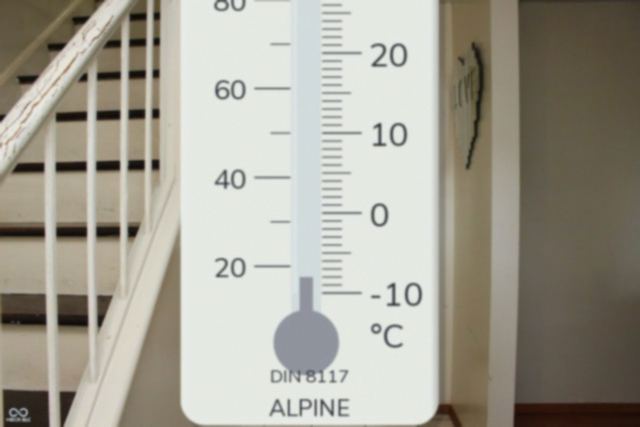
-8 °C
